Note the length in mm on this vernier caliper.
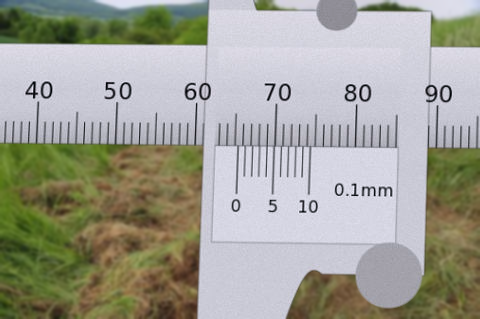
65.4 mm
